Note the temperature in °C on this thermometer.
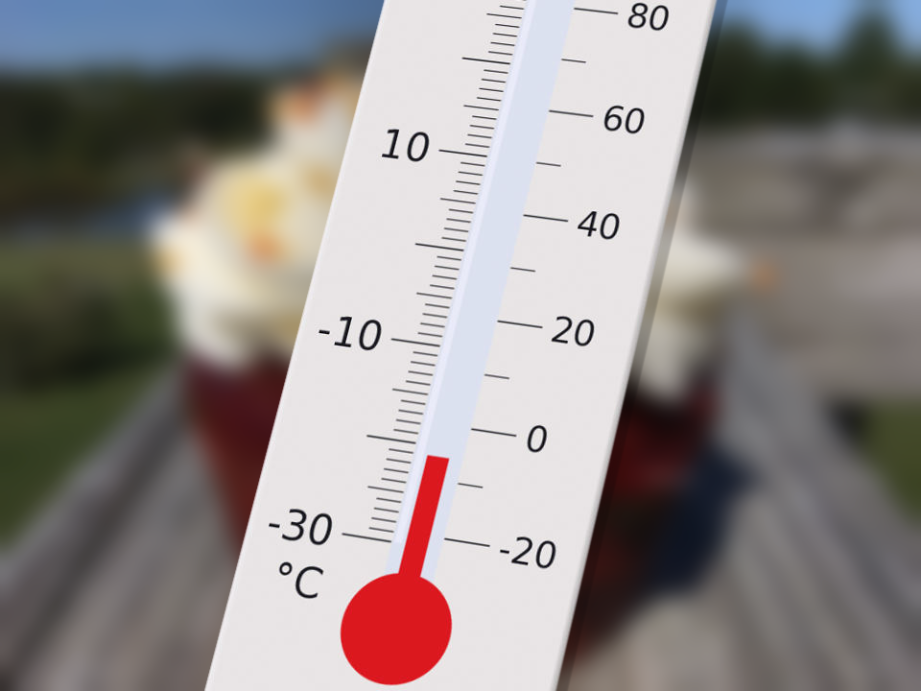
-21 °C
